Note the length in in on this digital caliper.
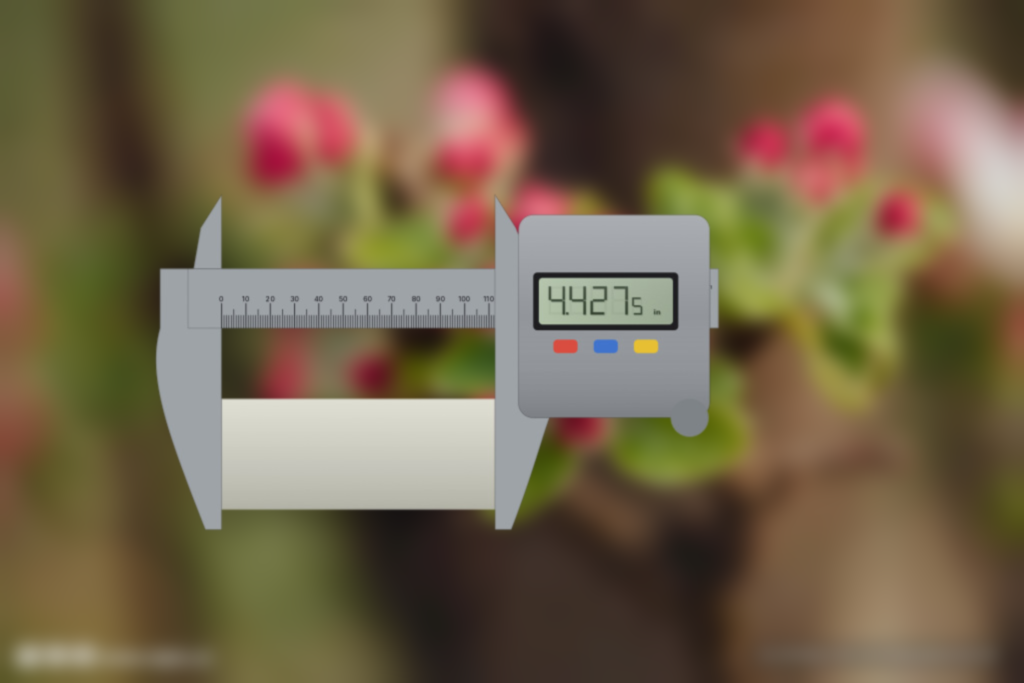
4.4275 in
